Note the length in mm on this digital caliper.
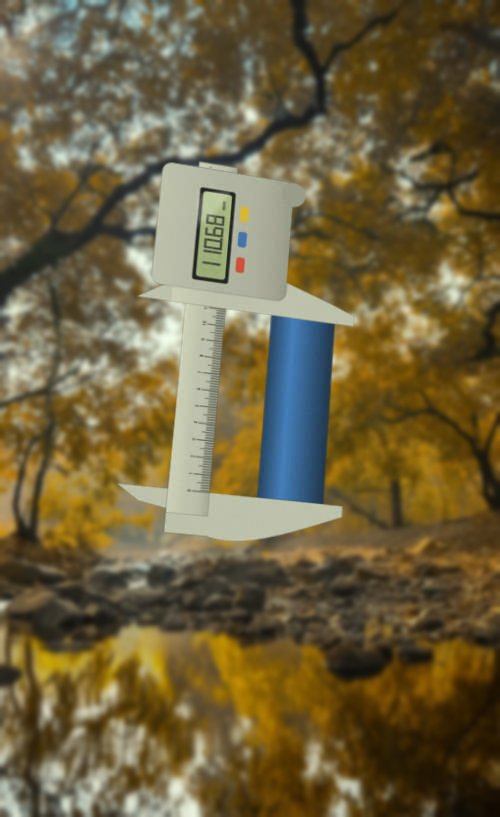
110.68 mm
